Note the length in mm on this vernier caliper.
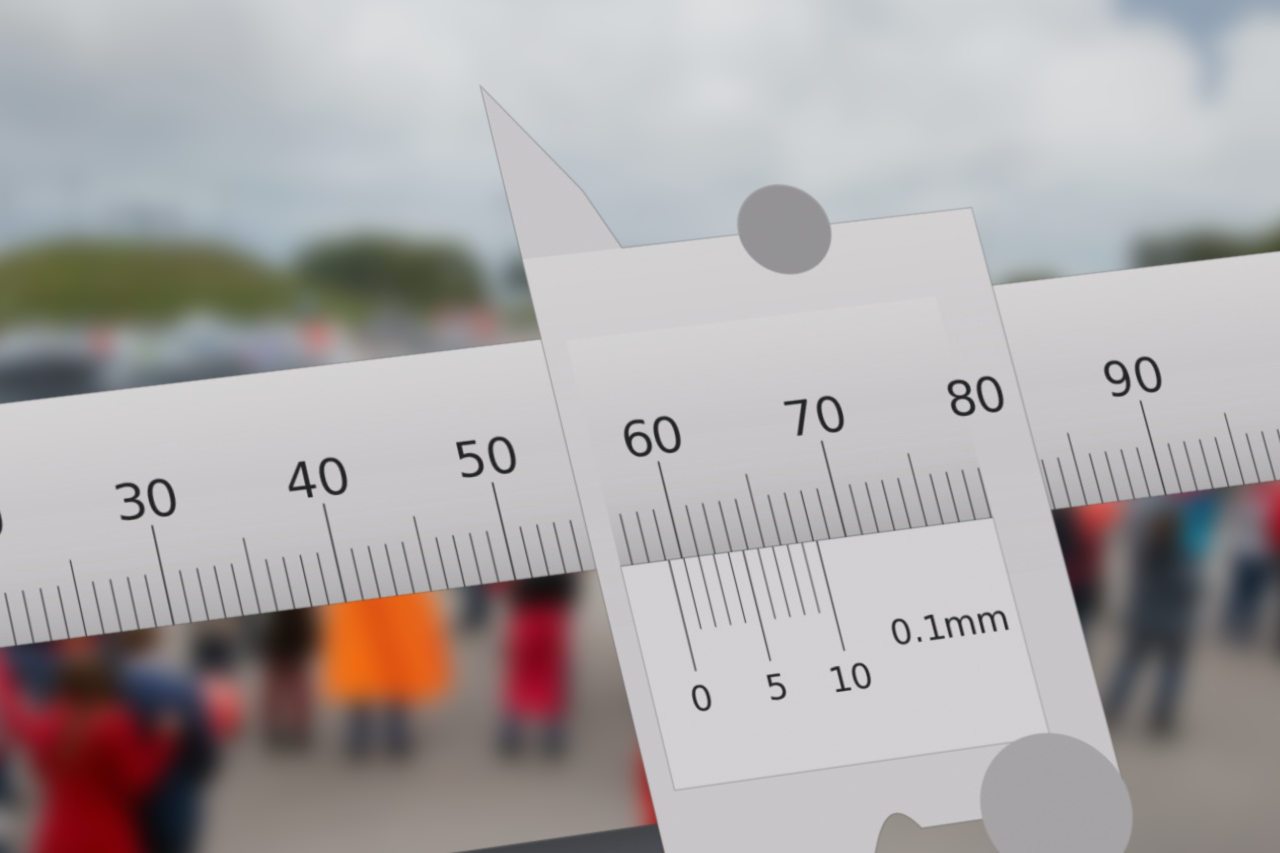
59.2 mm
